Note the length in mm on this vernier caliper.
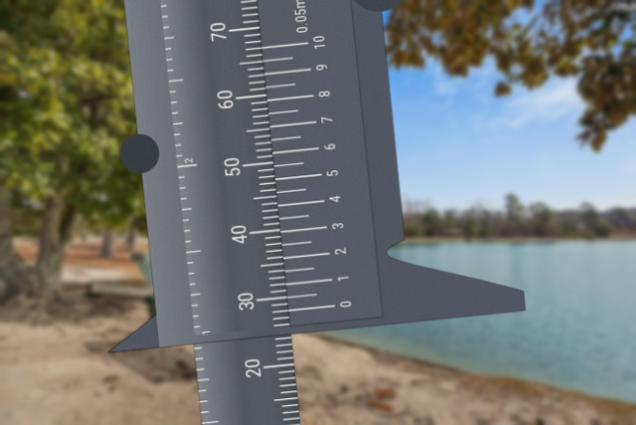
28.0 mm
